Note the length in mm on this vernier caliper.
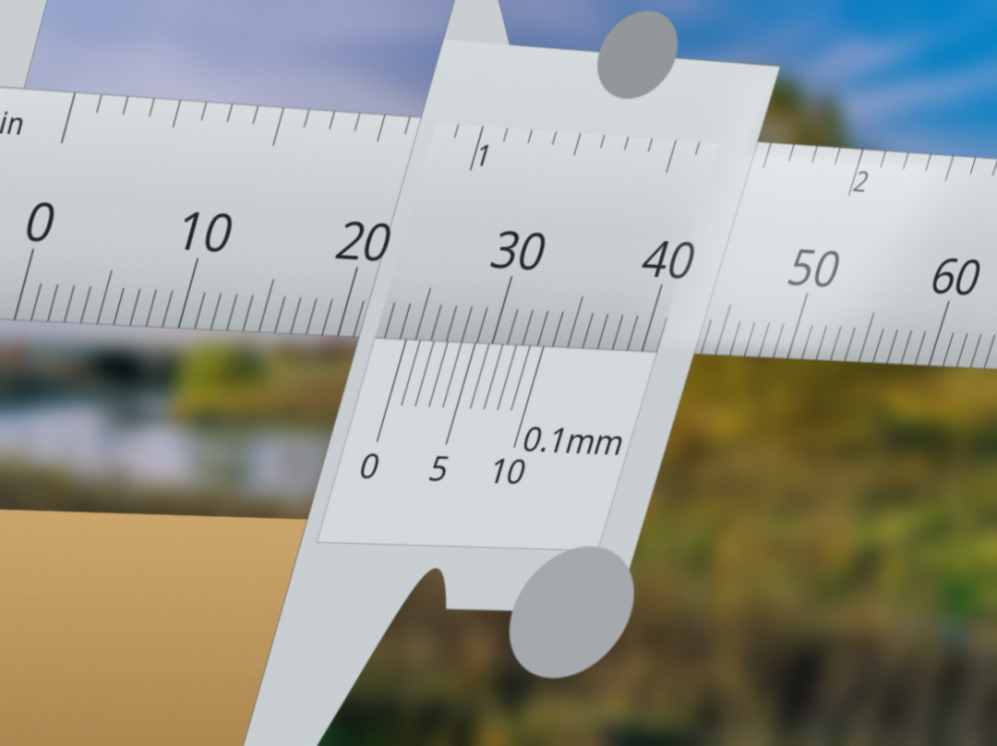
24.4 mm
